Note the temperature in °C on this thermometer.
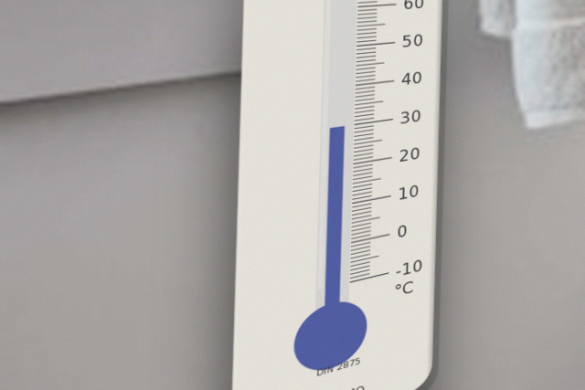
30 °C
